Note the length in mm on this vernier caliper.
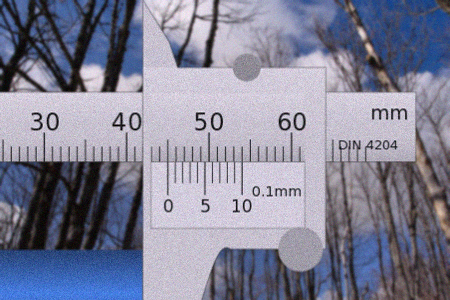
45.0 mm
